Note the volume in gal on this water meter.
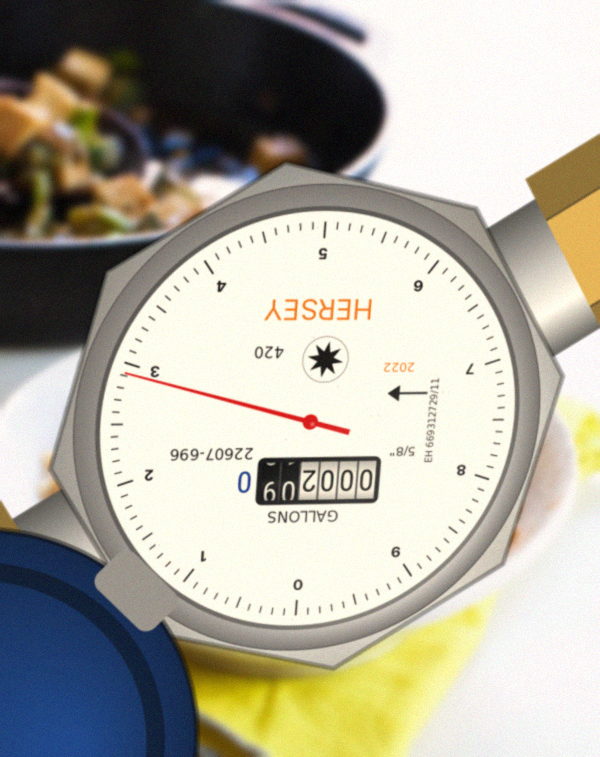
2092.9 gal
